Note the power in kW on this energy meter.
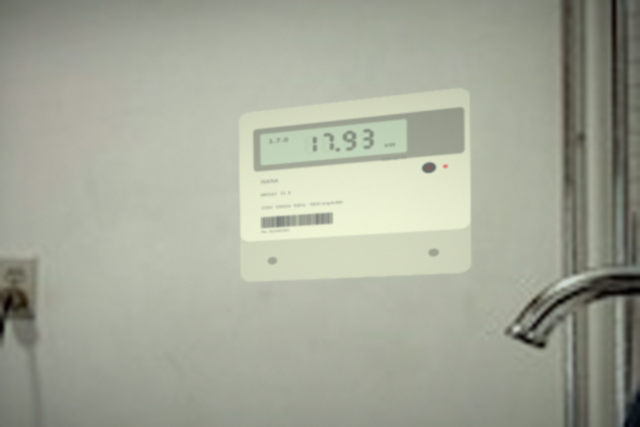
17.93 kW
